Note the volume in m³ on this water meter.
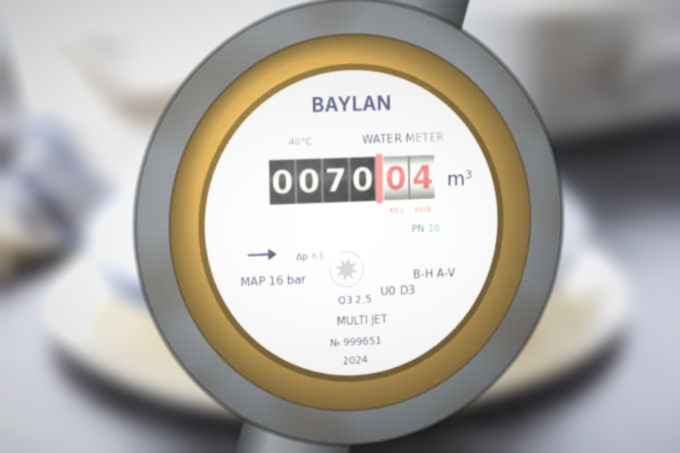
70.04 m³
